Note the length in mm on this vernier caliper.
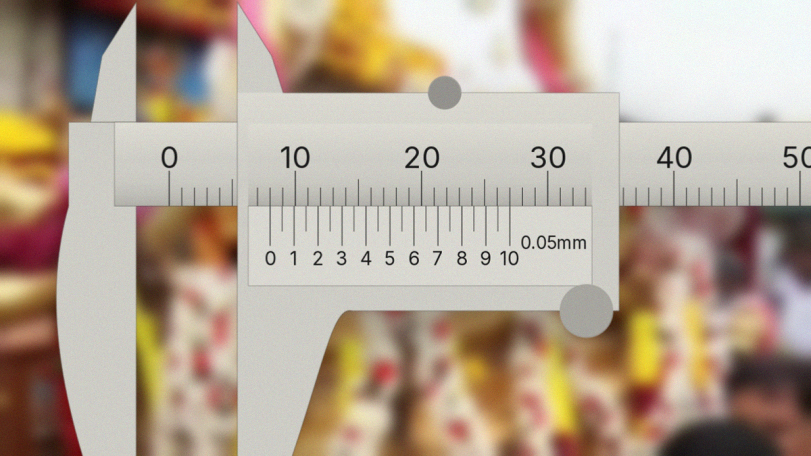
8.0 mm
